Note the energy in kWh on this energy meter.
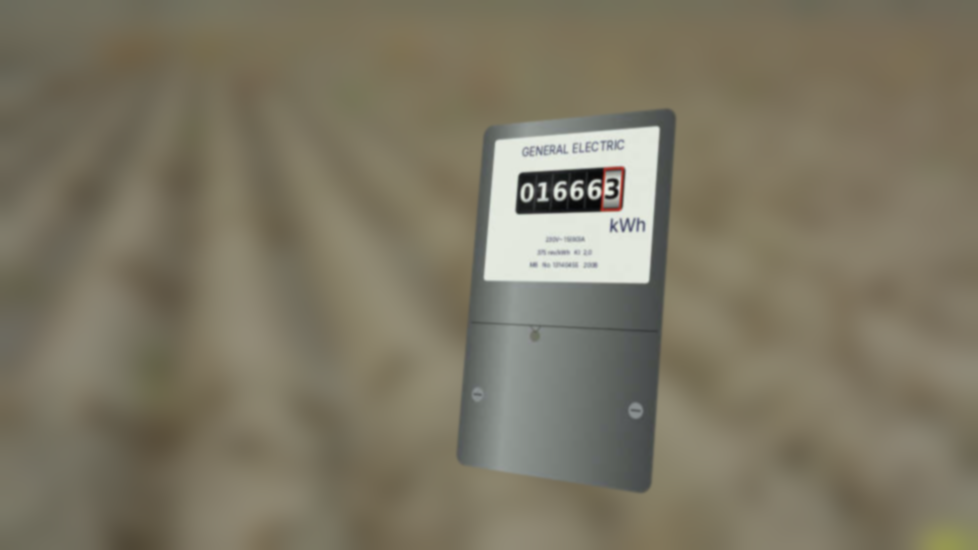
1666.3 kWh
